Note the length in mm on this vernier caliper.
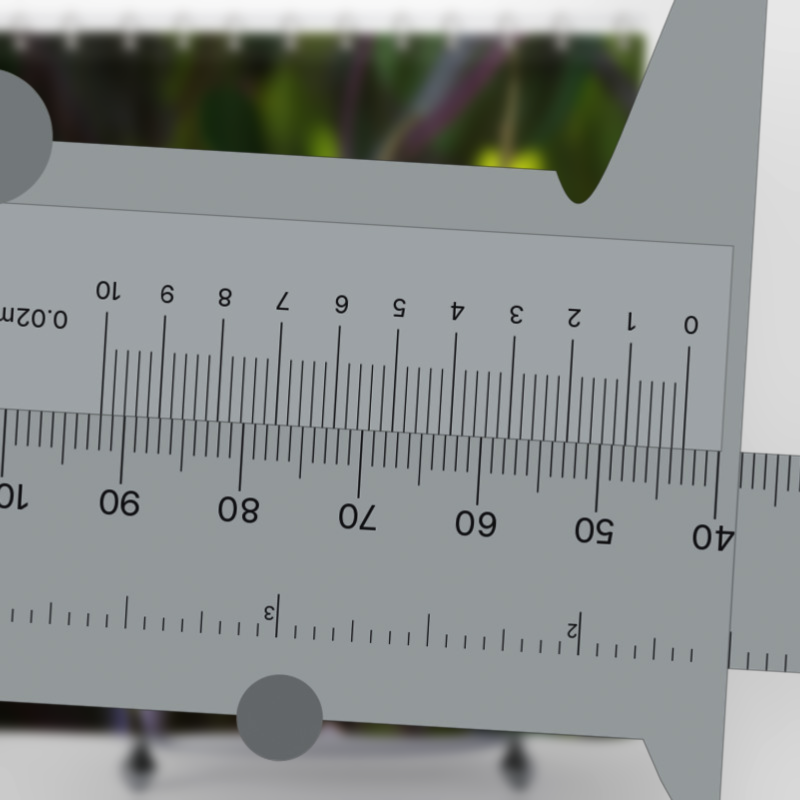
43.0 mm
